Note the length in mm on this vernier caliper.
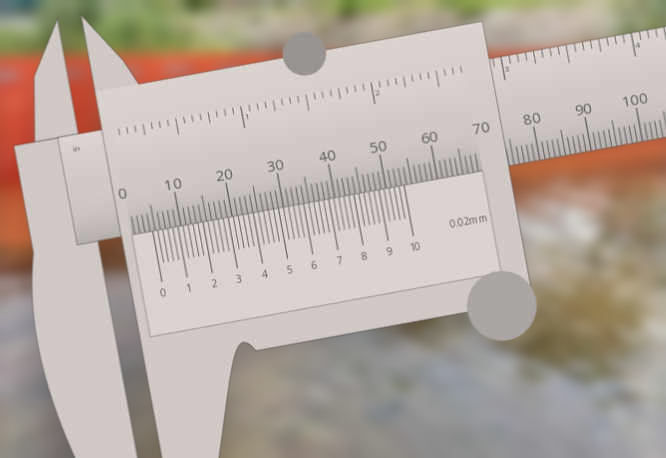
4.5 mm
